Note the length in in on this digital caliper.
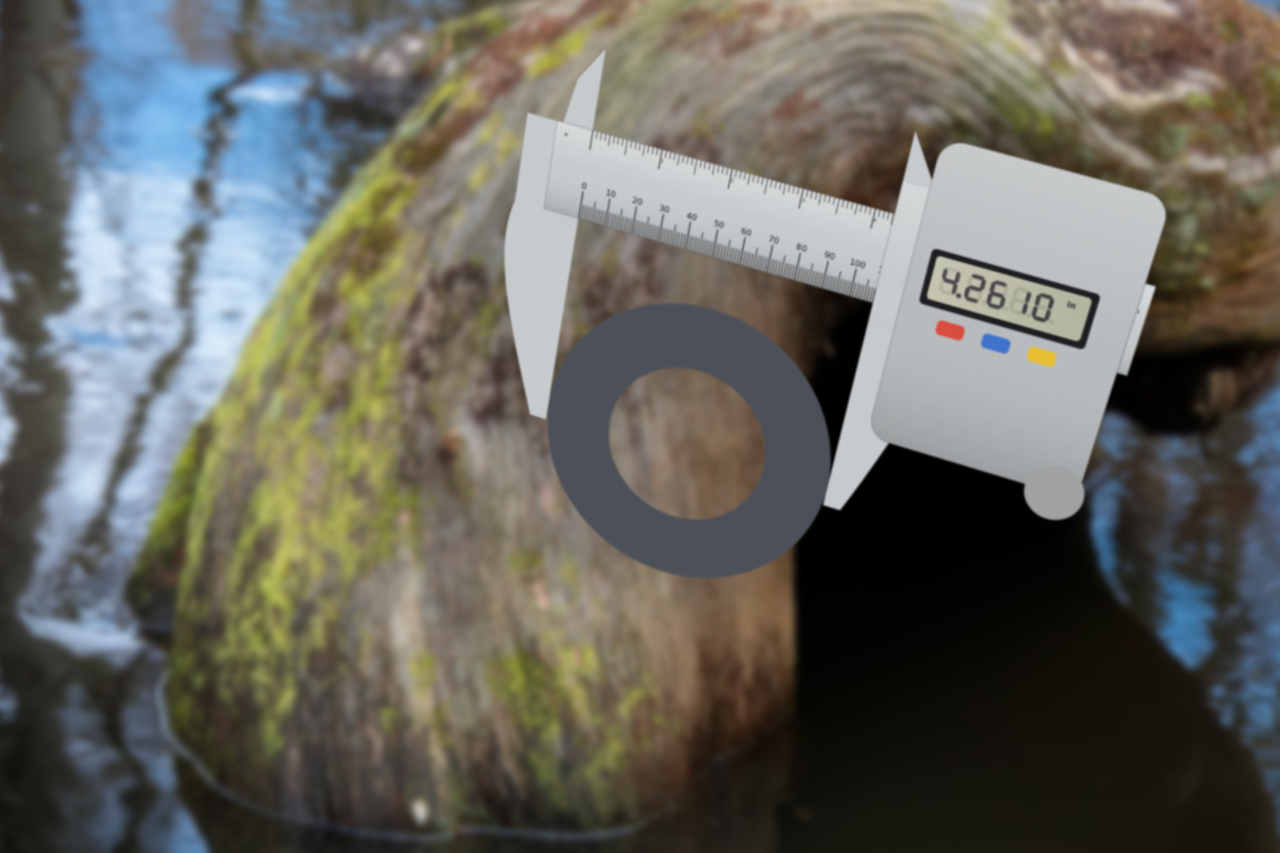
4.2610 in
